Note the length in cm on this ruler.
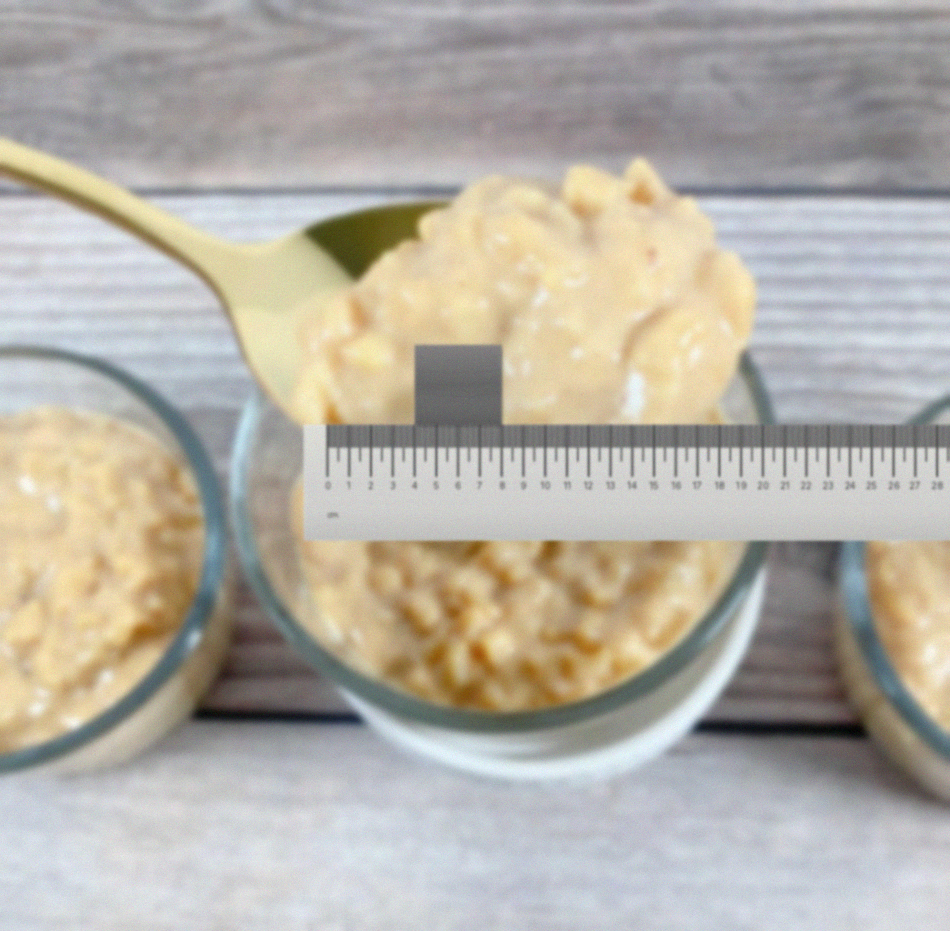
4 cm
